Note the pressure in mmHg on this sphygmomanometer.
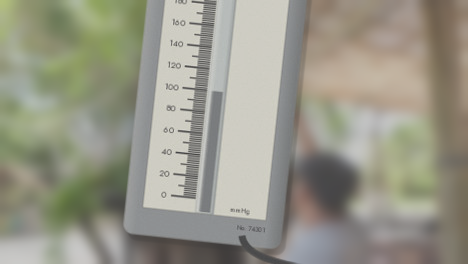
100 mmHg
